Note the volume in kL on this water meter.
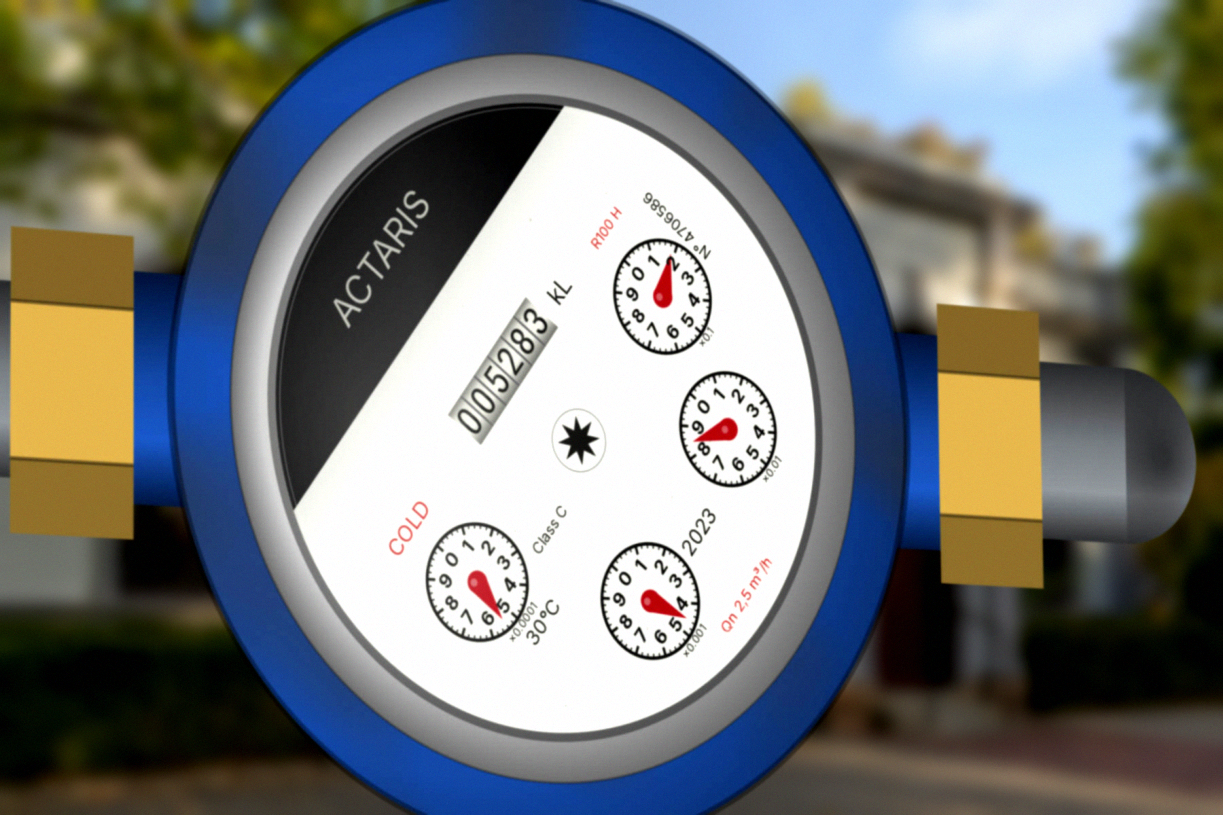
5283.1845 kL
